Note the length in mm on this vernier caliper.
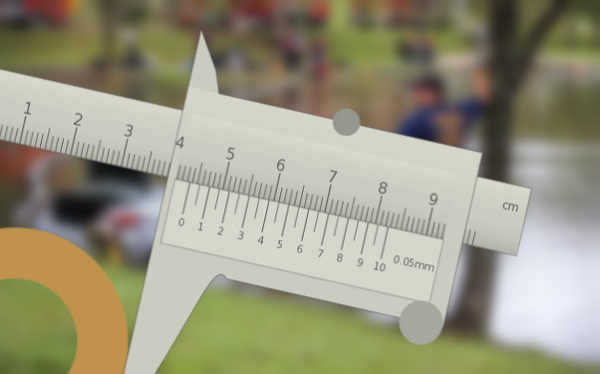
43.5 mm
